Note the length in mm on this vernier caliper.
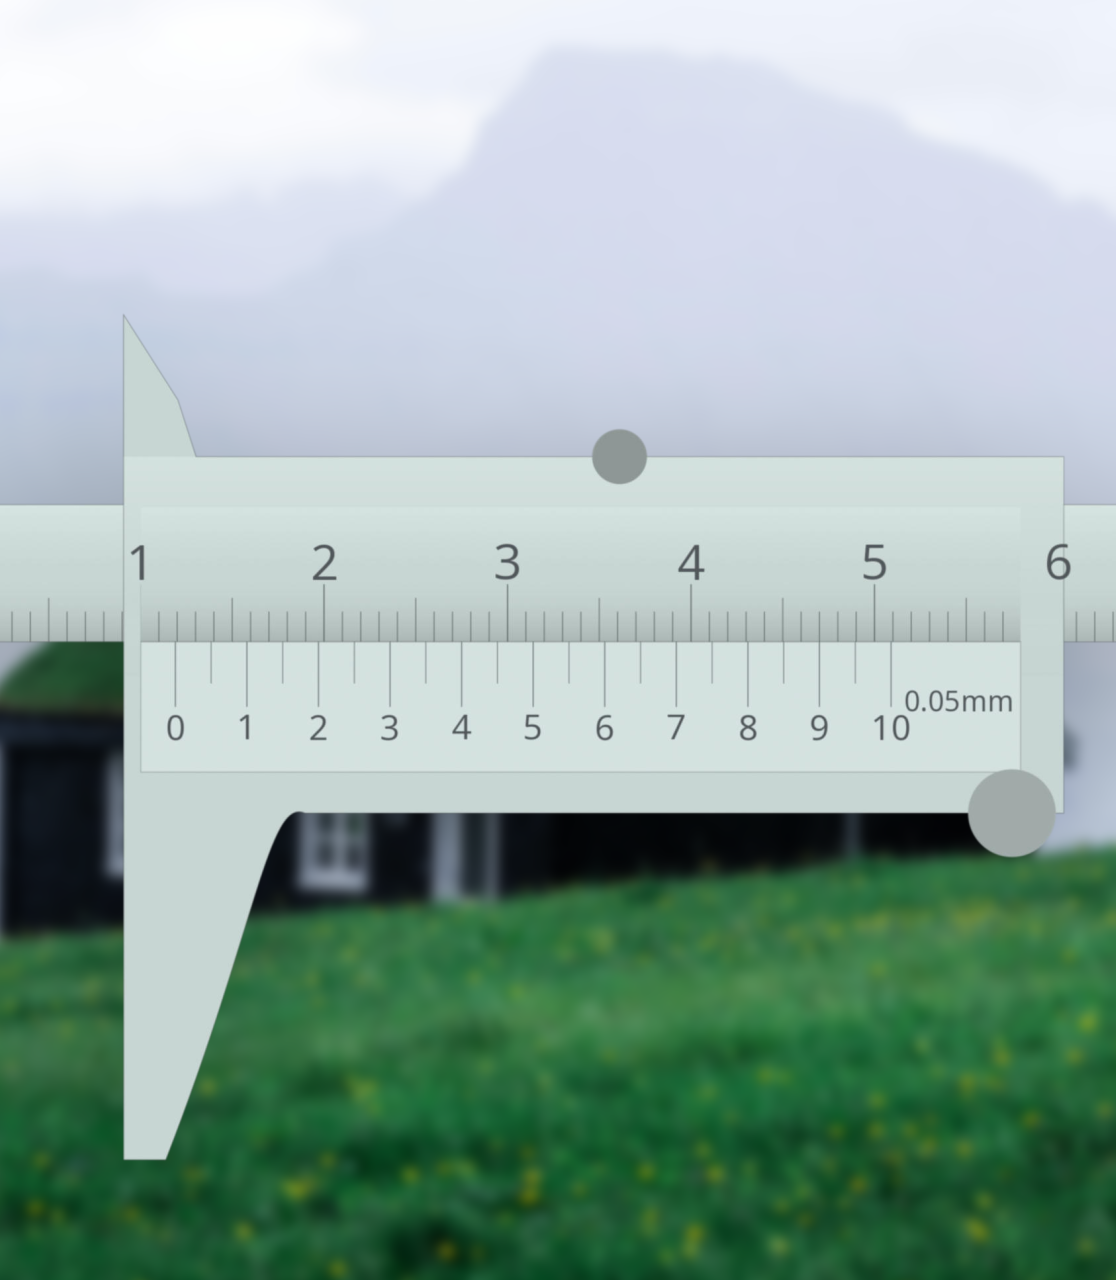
11.9 mm
